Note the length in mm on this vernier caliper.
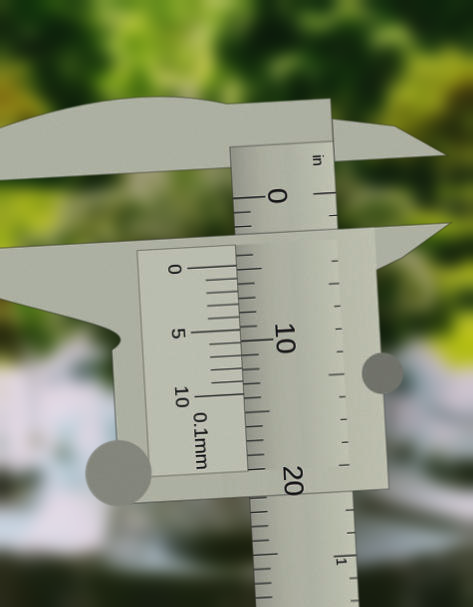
4.7 mm
